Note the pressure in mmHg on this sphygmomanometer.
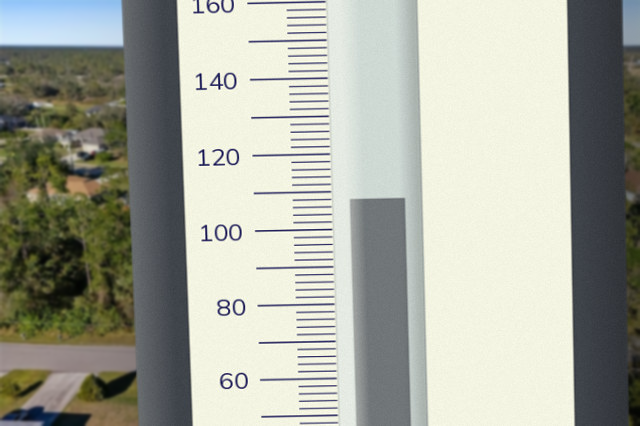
108 mmHg
